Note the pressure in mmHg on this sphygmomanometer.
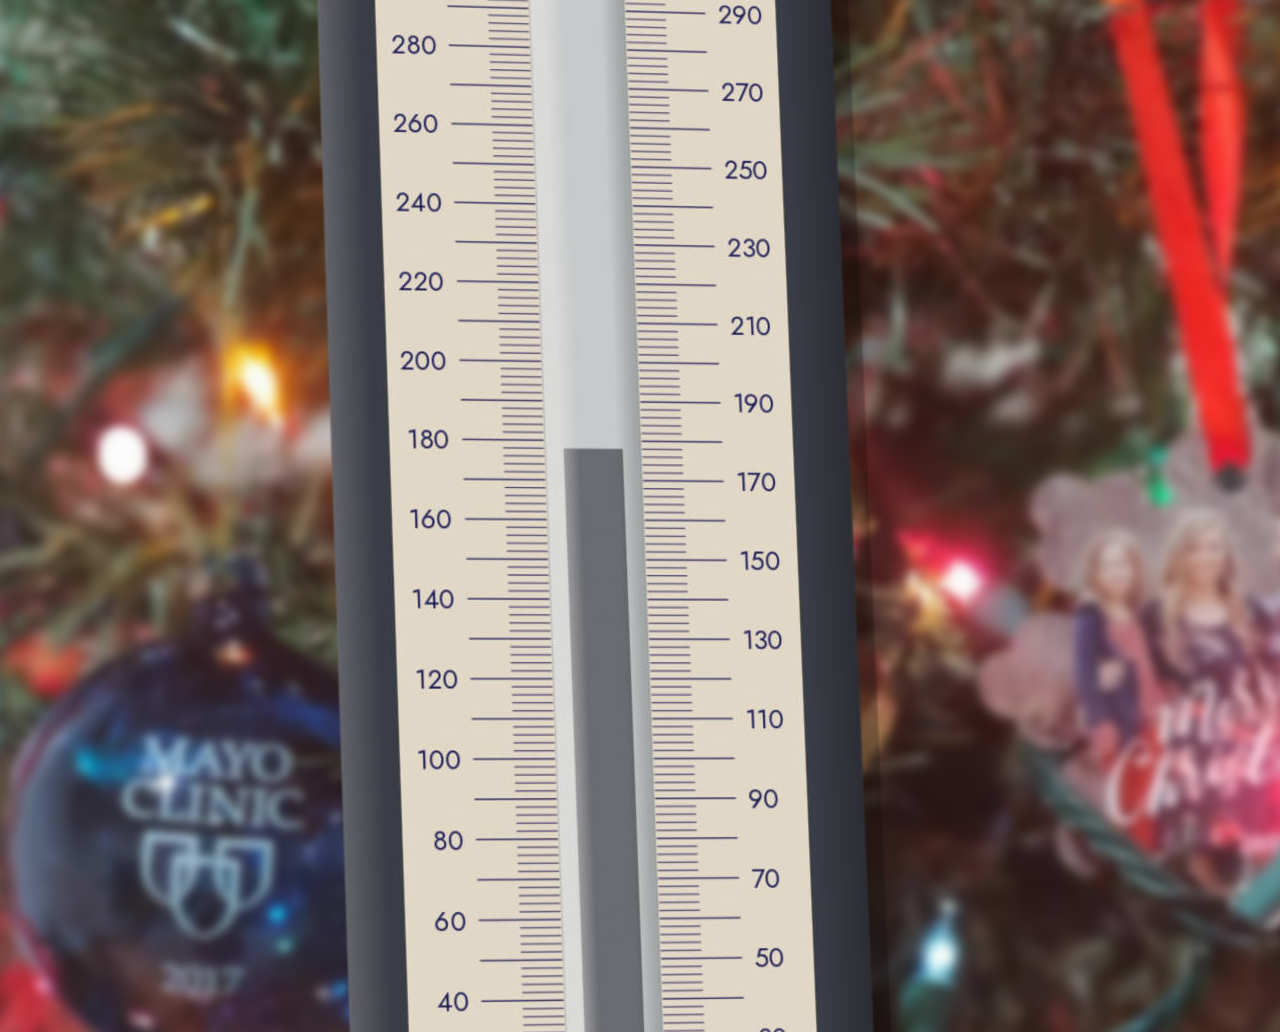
178 mmHg
